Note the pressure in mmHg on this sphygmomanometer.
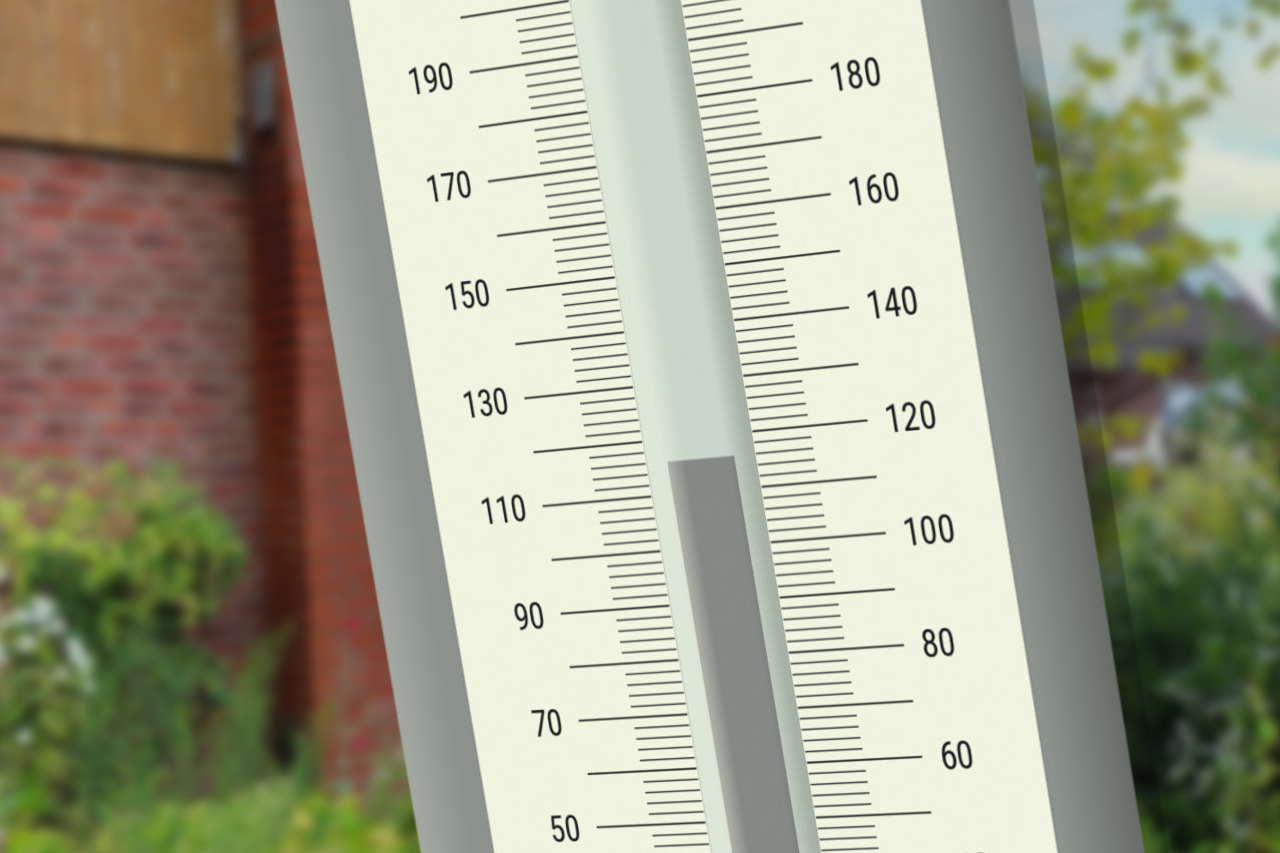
116 mmHg
